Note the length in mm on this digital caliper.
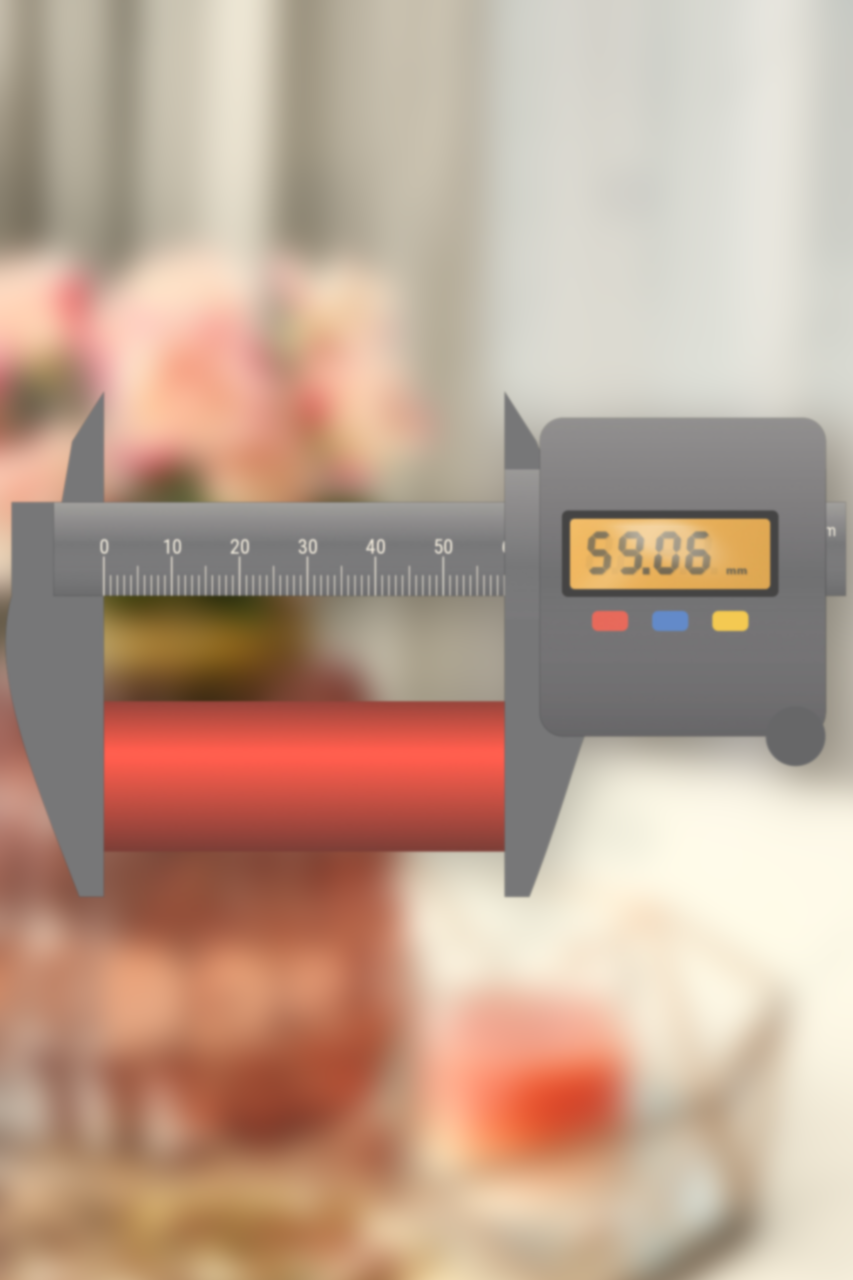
59.06 mm
